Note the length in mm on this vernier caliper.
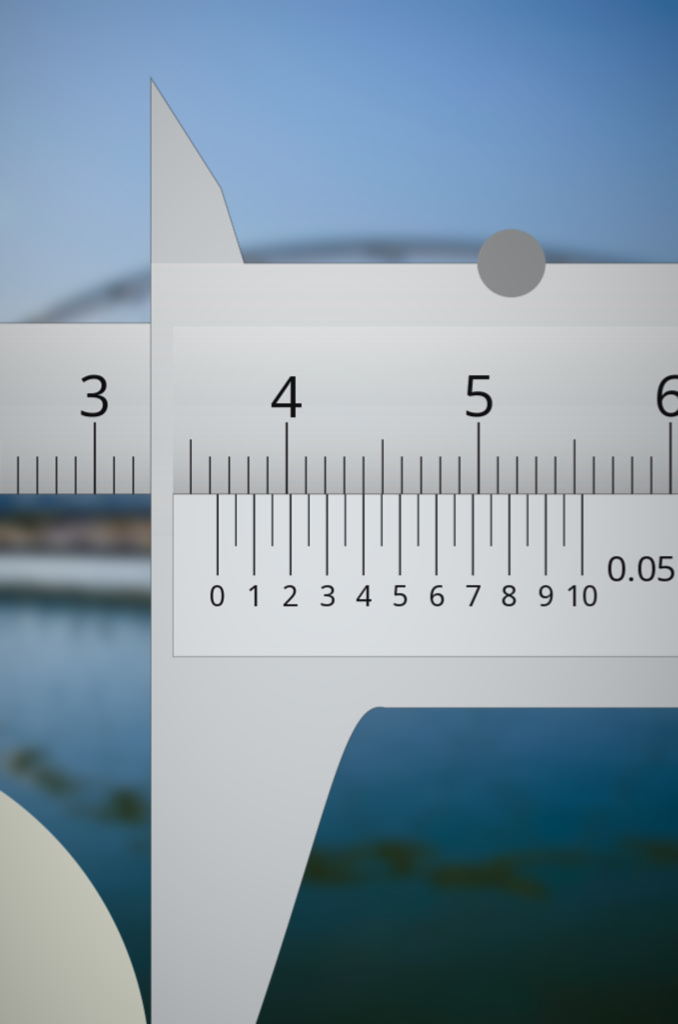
36.4 mm
